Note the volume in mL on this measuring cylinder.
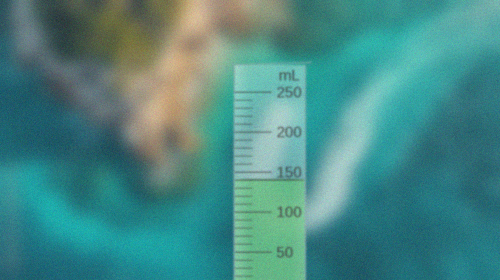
140 mL
